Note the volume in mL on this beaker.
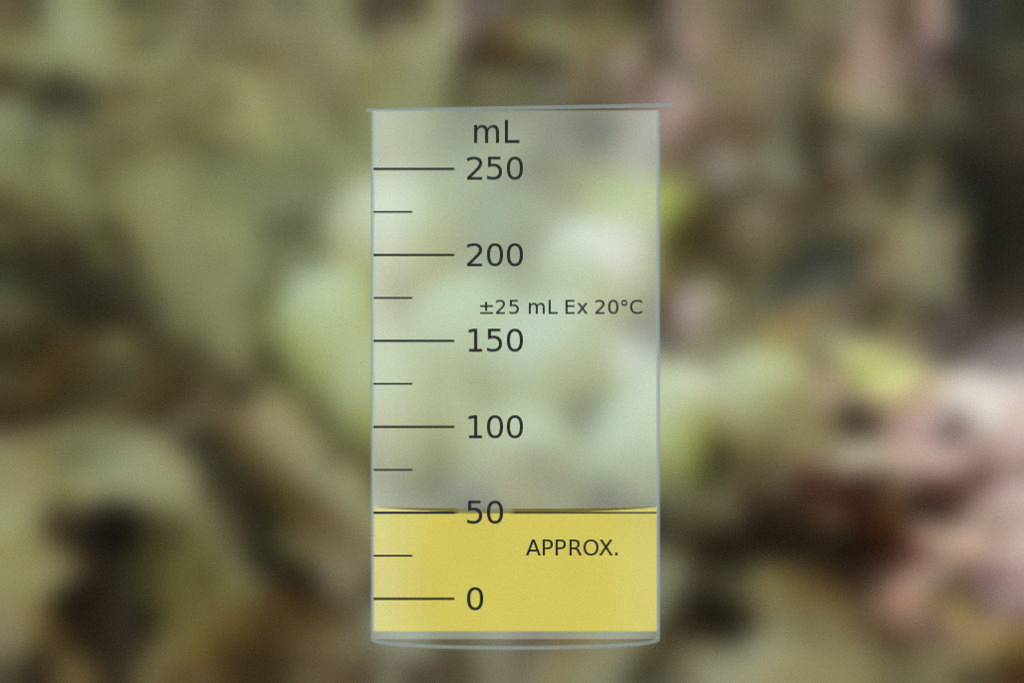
50 mL
